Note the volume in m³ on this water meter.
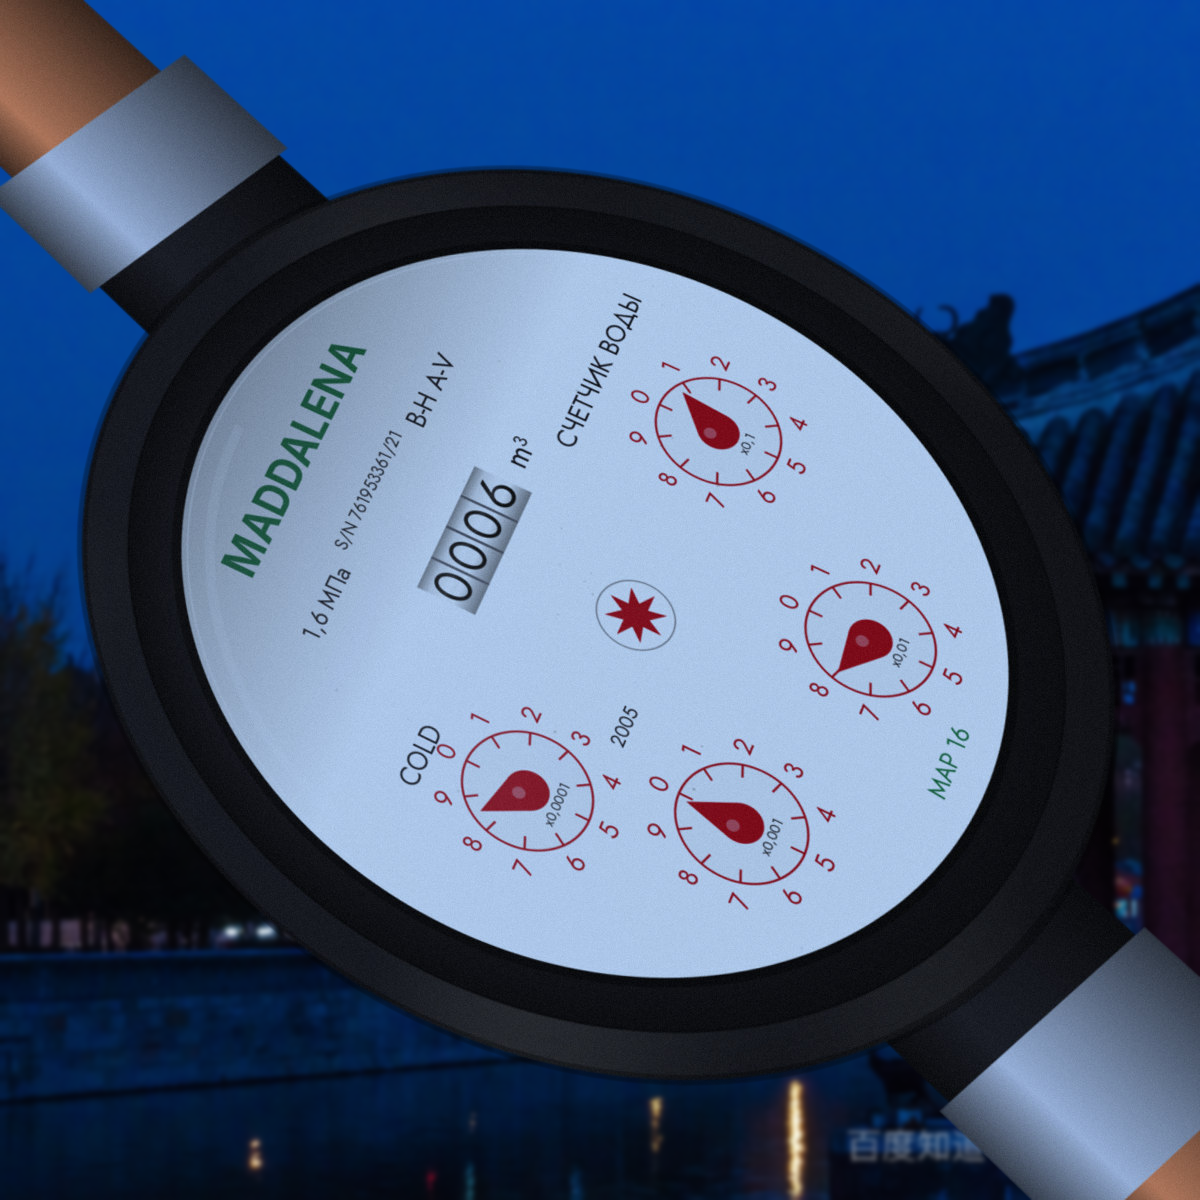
6.0798 m³
